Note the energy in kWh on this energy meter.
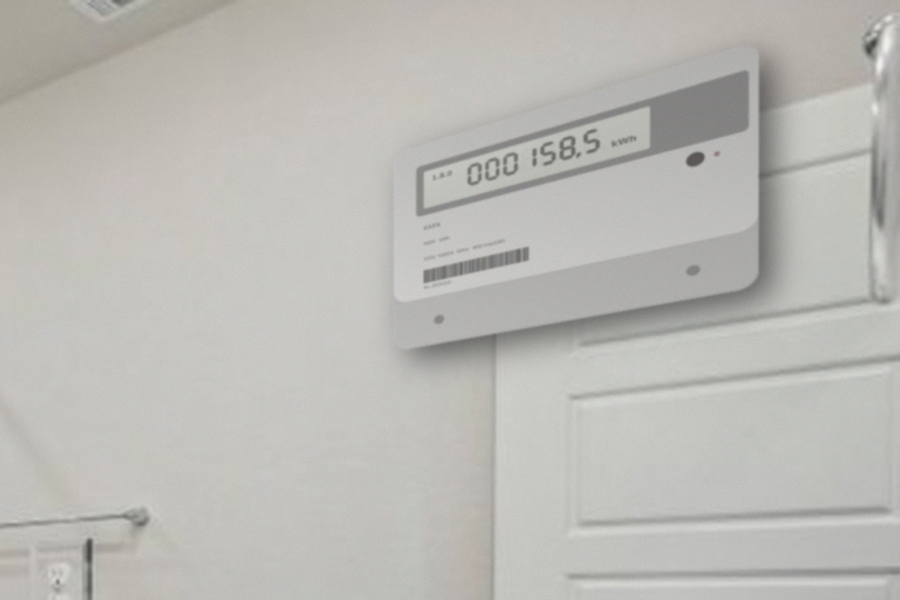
158.5 kWh
